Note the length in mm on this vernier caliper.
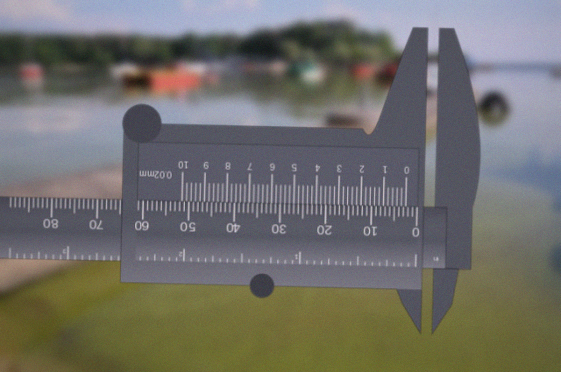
2.5 mm
